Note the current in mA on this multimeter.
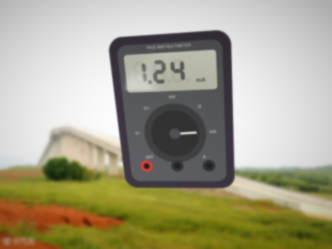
1.24 mA
